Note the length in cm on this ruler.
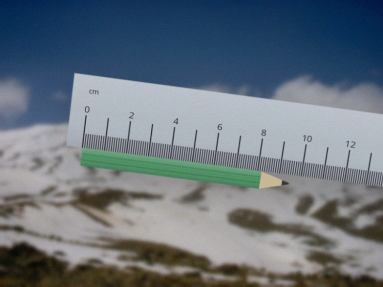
9.5 cm
